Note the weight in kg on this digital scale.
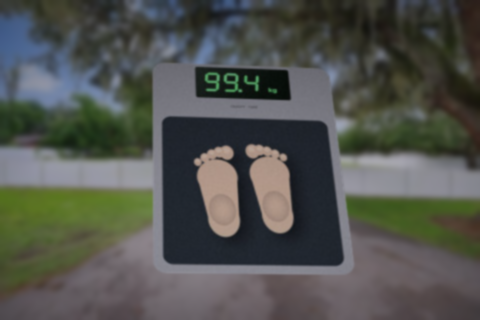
99.4 kg
